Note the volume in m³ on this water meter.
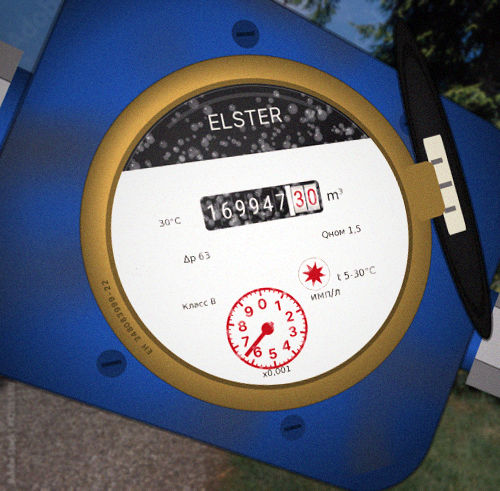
169947.306 m³
